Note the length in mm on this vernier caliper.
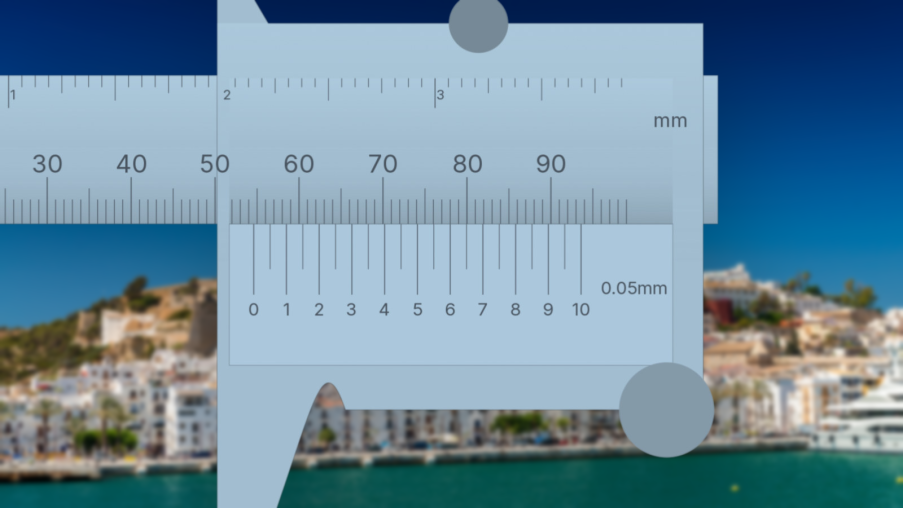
54.6 mm
